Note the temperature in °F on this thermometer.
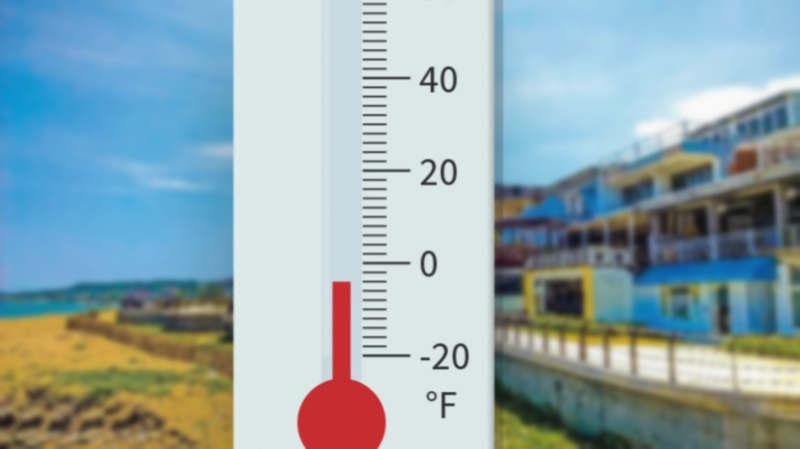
-4 °F
